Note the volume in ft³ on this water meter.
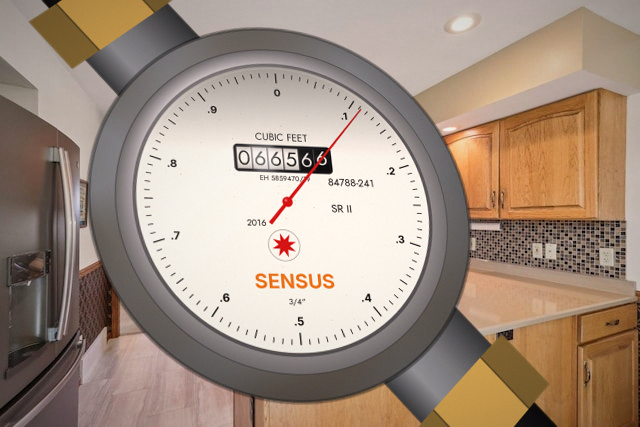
66566.11 ft³
